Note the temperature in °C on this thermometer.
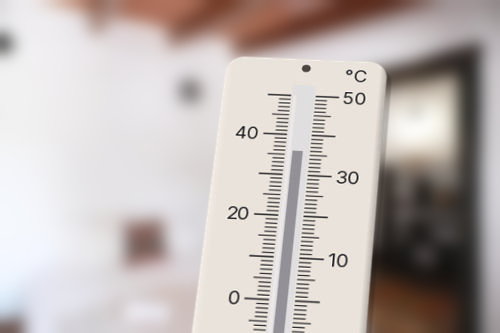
36 °C
